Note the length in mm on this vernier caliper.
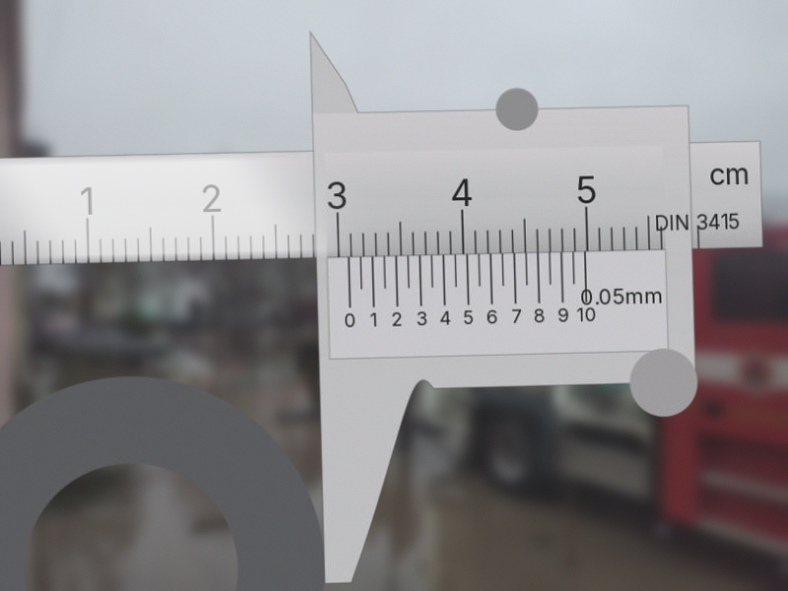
30.8 mm
